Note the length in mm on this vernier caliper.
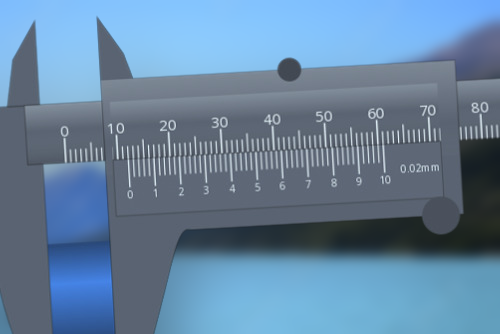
12.0 mm
